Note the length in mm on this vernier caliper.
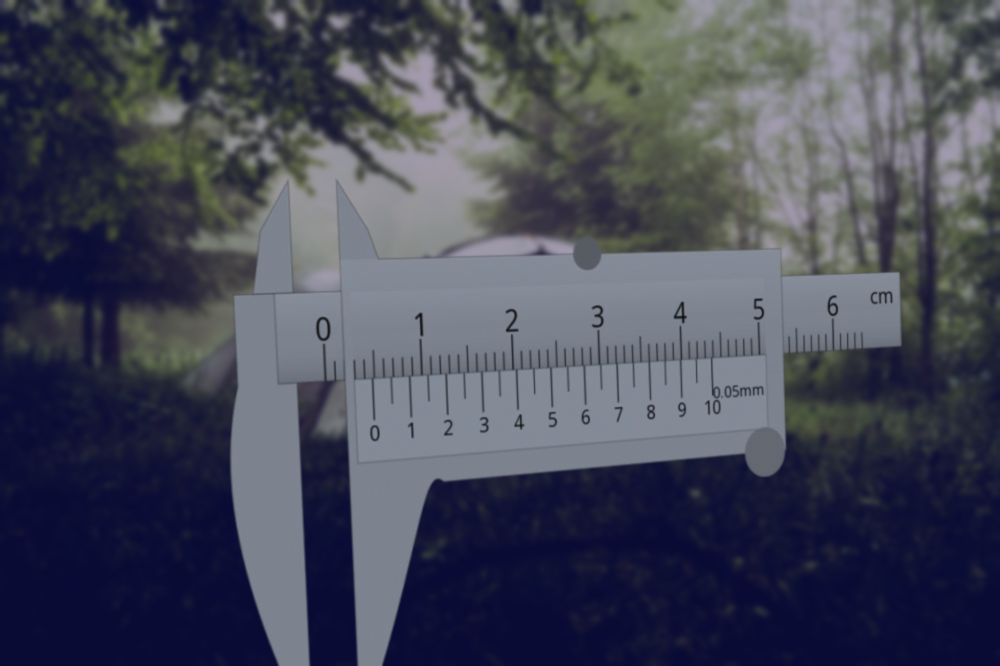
4.8 mm
